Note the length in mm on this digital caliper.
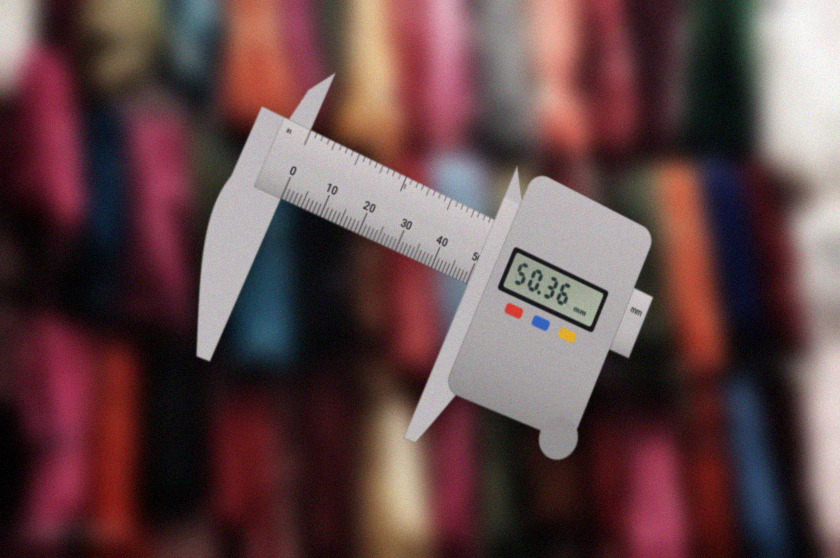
50.36 mm
